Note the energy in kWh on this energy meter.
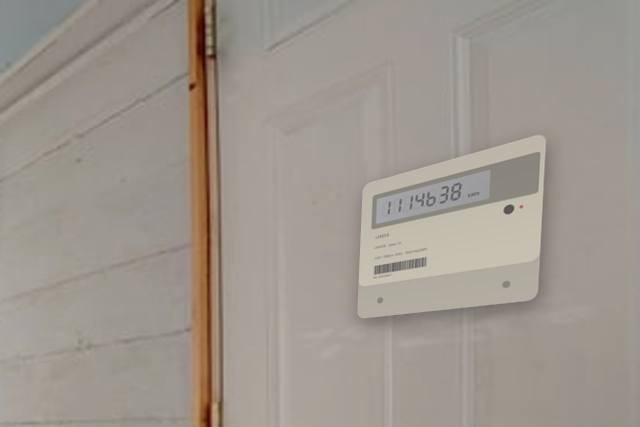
1114638 kWh
